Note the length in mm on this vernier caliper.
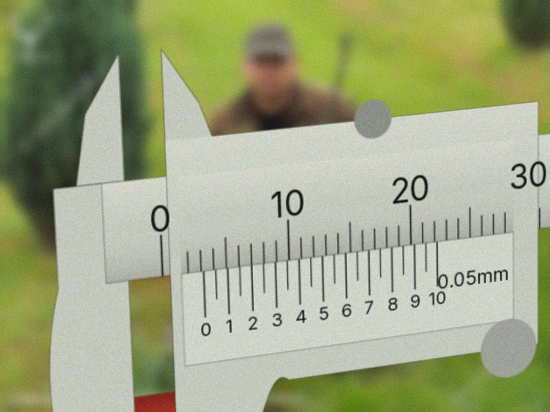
3.2 mm
